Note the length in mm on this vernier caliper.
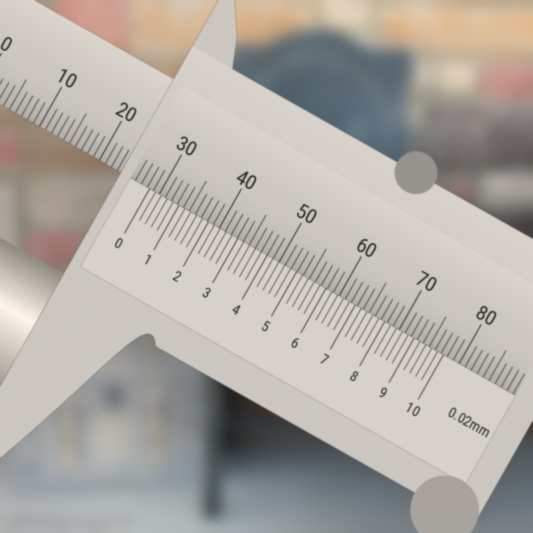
28.4 mm
